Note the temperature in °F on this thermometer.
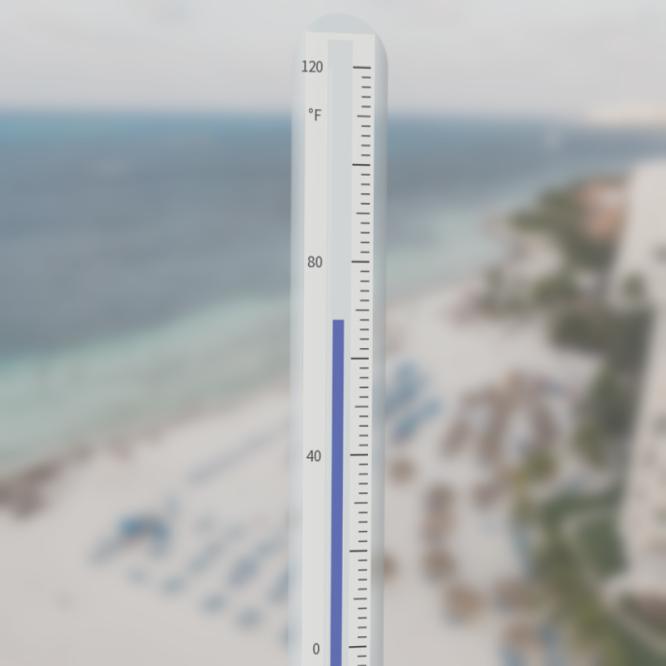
68 °F
